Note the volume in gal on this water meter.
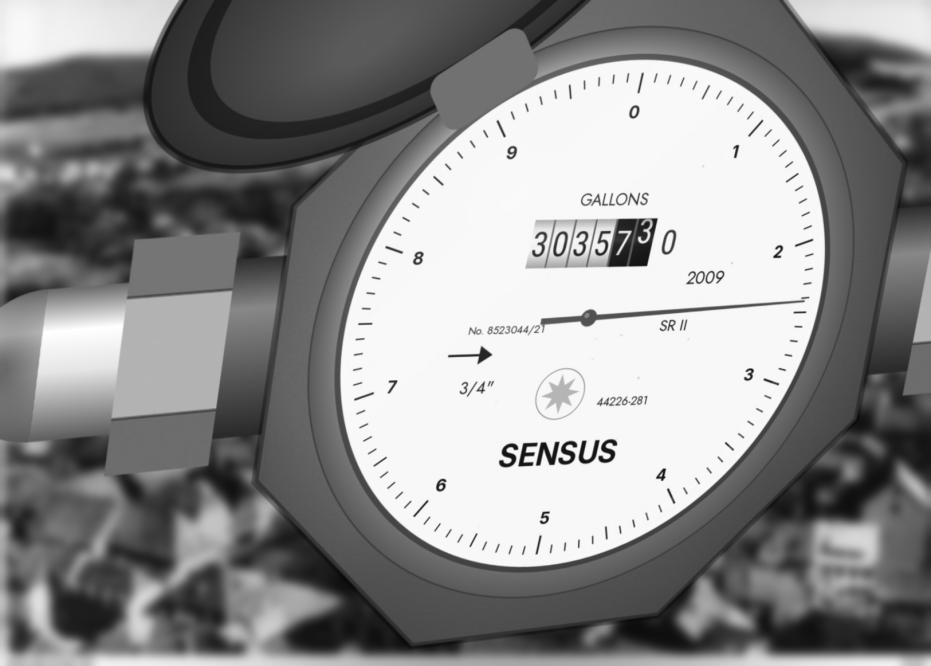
3035732.4 gal
